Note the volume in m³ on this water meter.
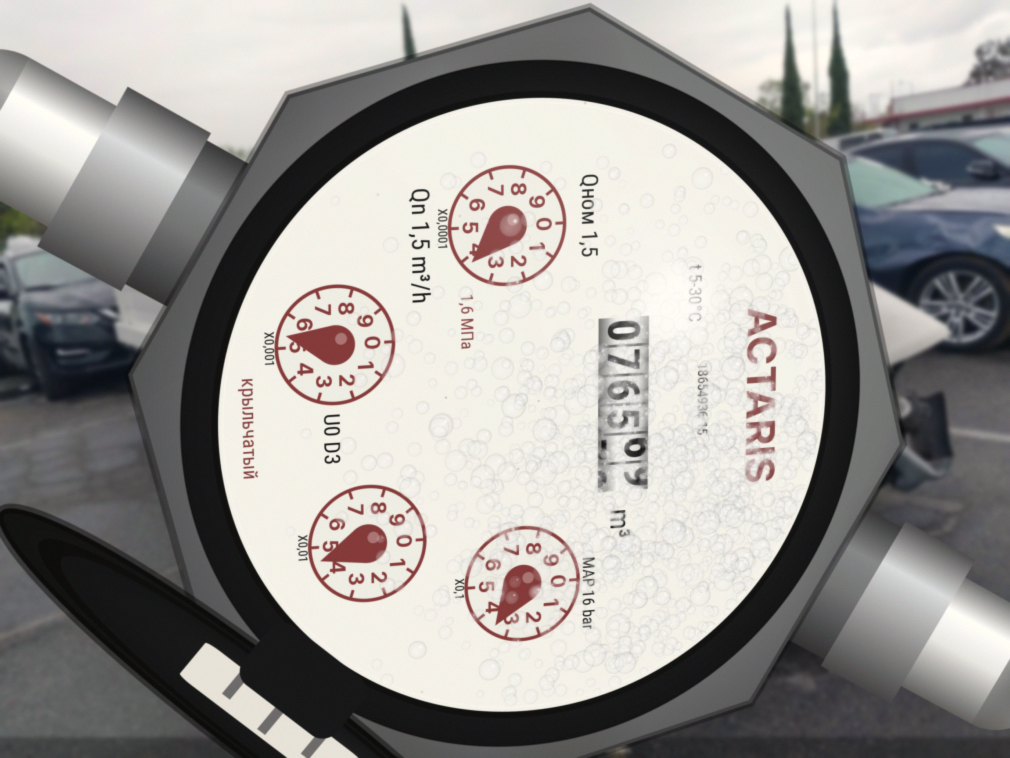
76569.3453 m³
